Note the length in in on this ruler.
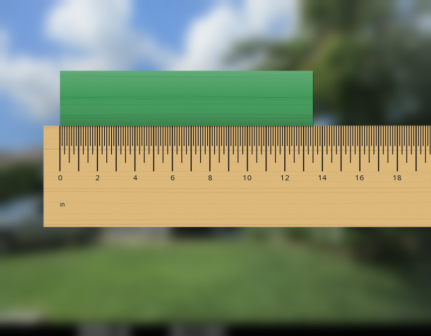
13.5 in
